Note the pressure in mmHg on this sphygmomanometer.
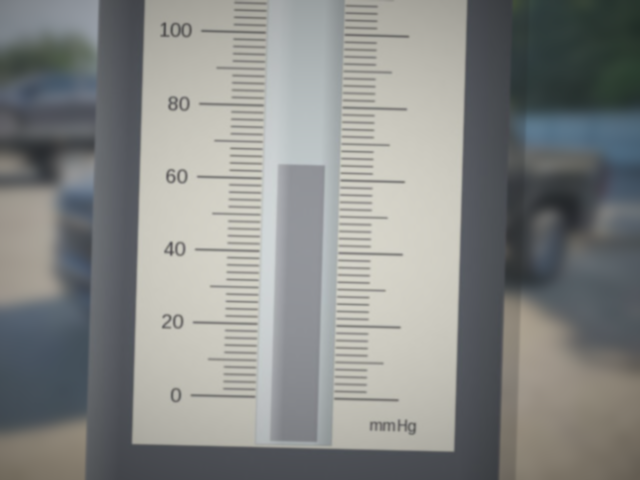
64 mmHg
